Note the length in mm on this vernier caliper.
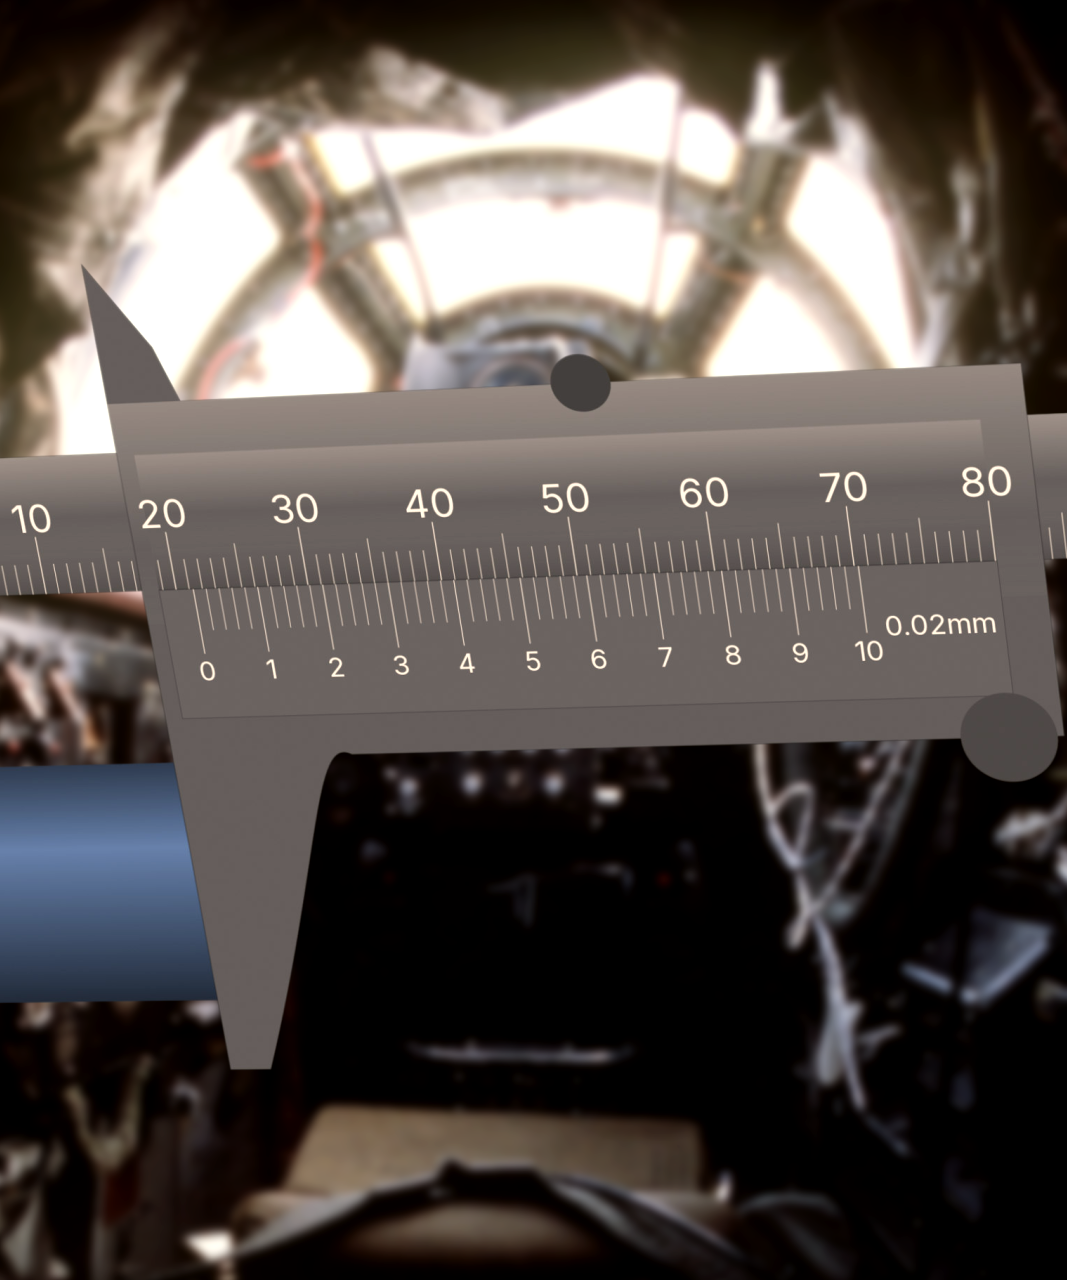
21.3 mm
